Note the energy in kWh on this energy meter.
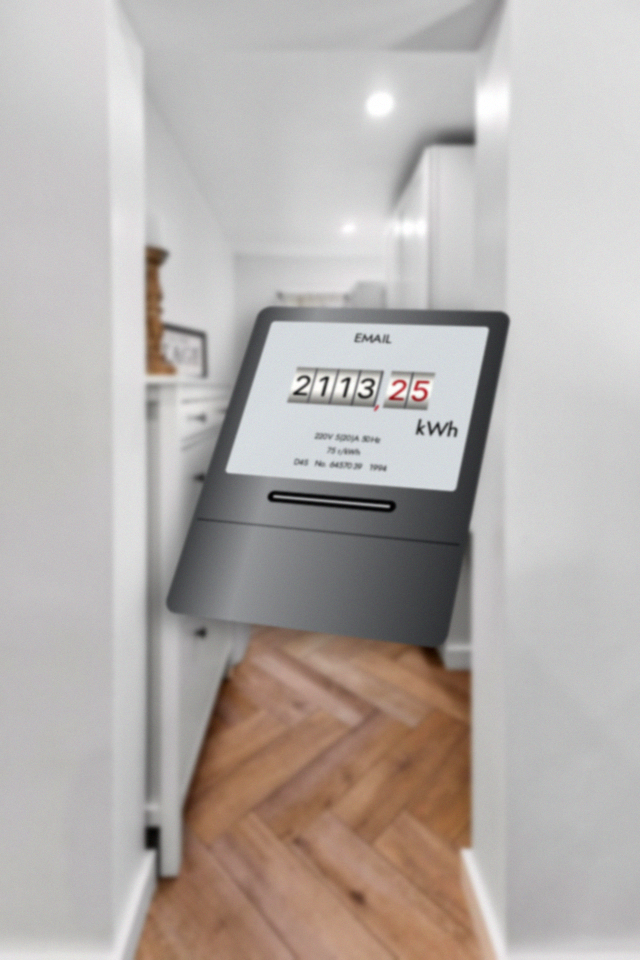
2113.25 kWh
